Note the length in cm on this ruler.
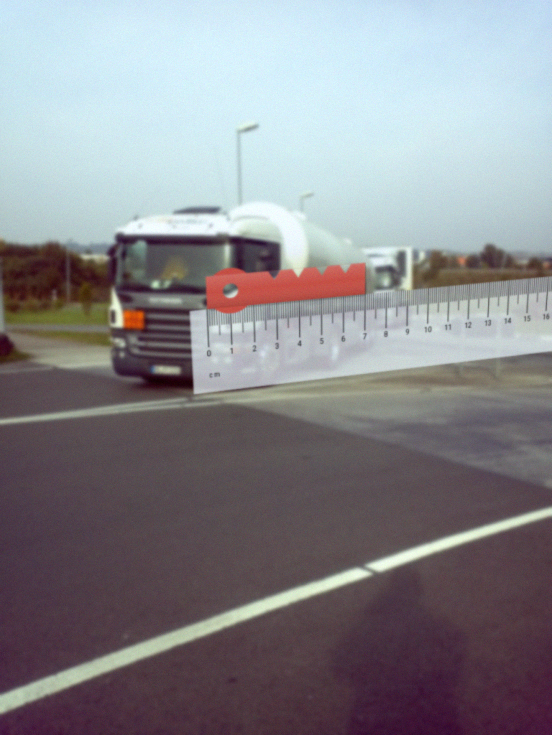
7 cm
